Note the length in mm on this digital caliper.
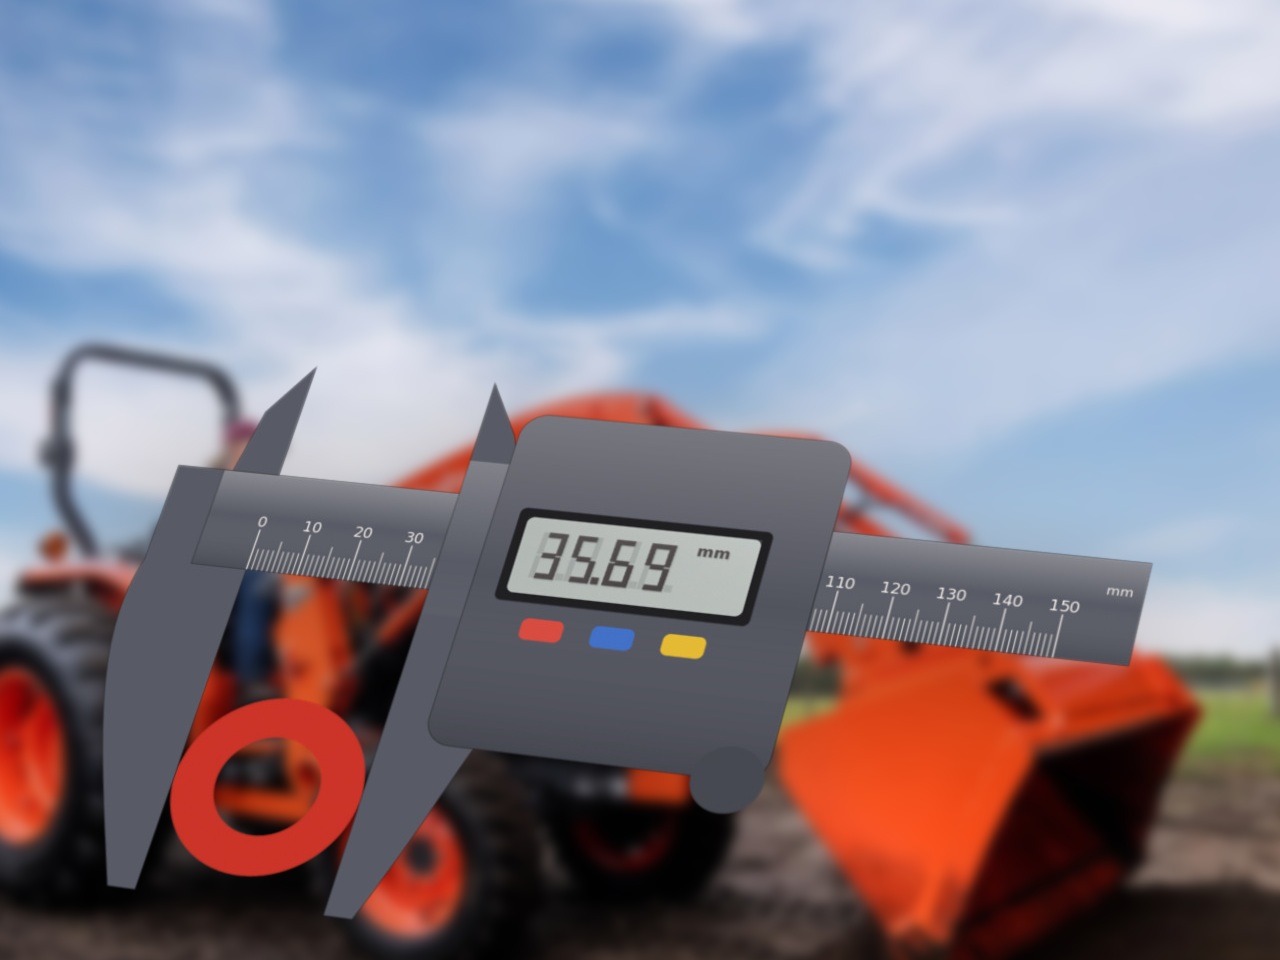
35.69 mm
